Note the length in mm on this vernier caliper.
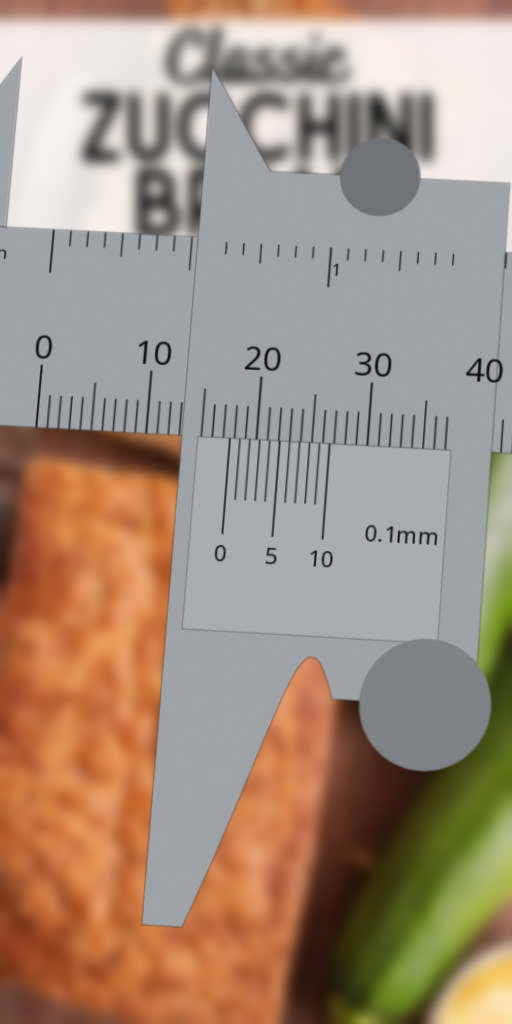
17.6 mm
